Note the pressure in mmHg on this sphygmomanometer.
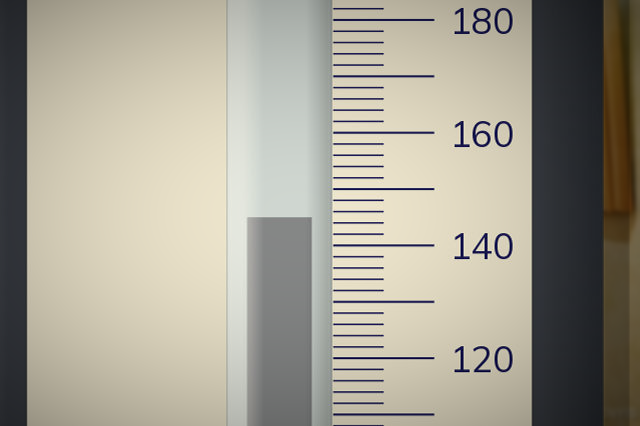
145 mmHg
